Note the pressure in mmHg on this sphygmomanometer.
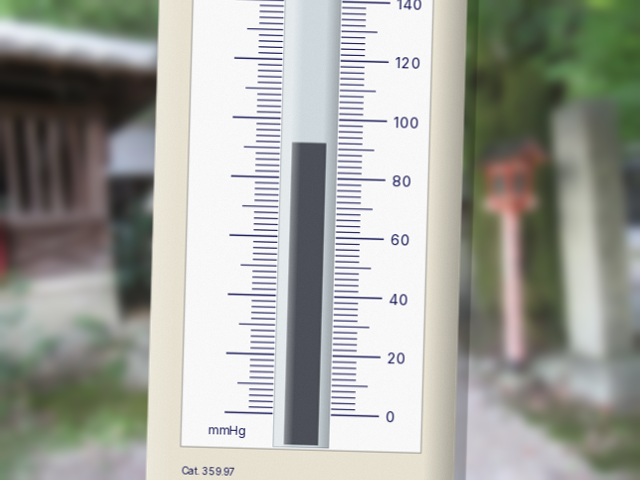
92 mmHg
